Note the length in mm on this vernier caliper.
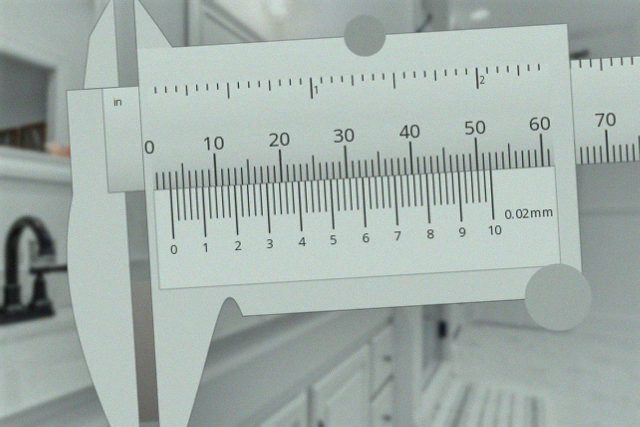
3.0 mm
